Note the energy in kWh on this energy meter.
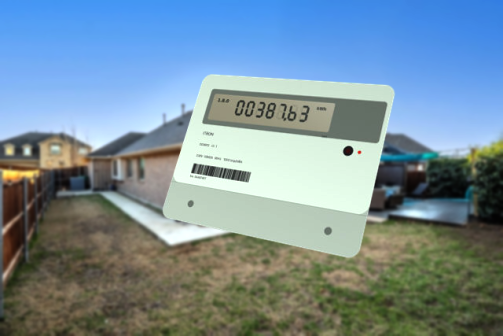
387.63 kWh
